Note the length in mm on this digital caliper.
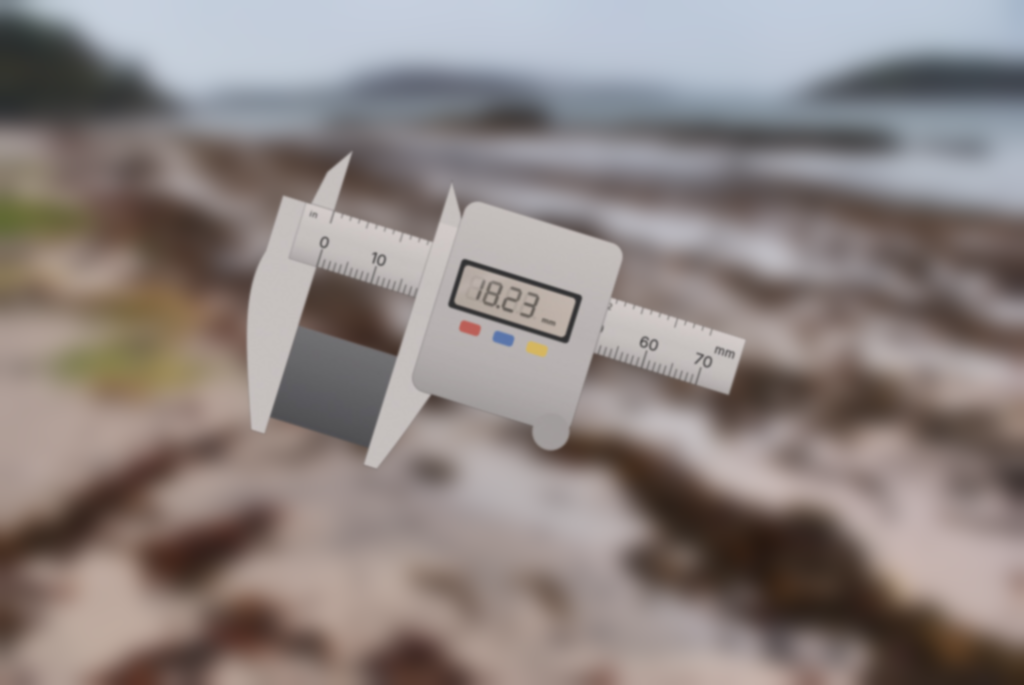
18.23 mm
